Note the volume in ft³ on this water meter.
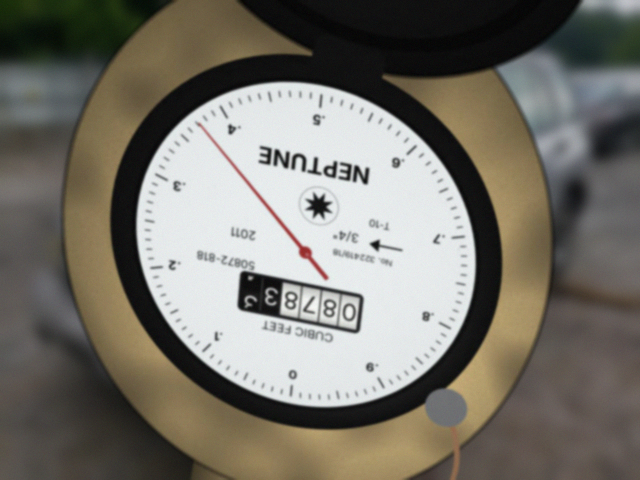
87833.37 ft³
